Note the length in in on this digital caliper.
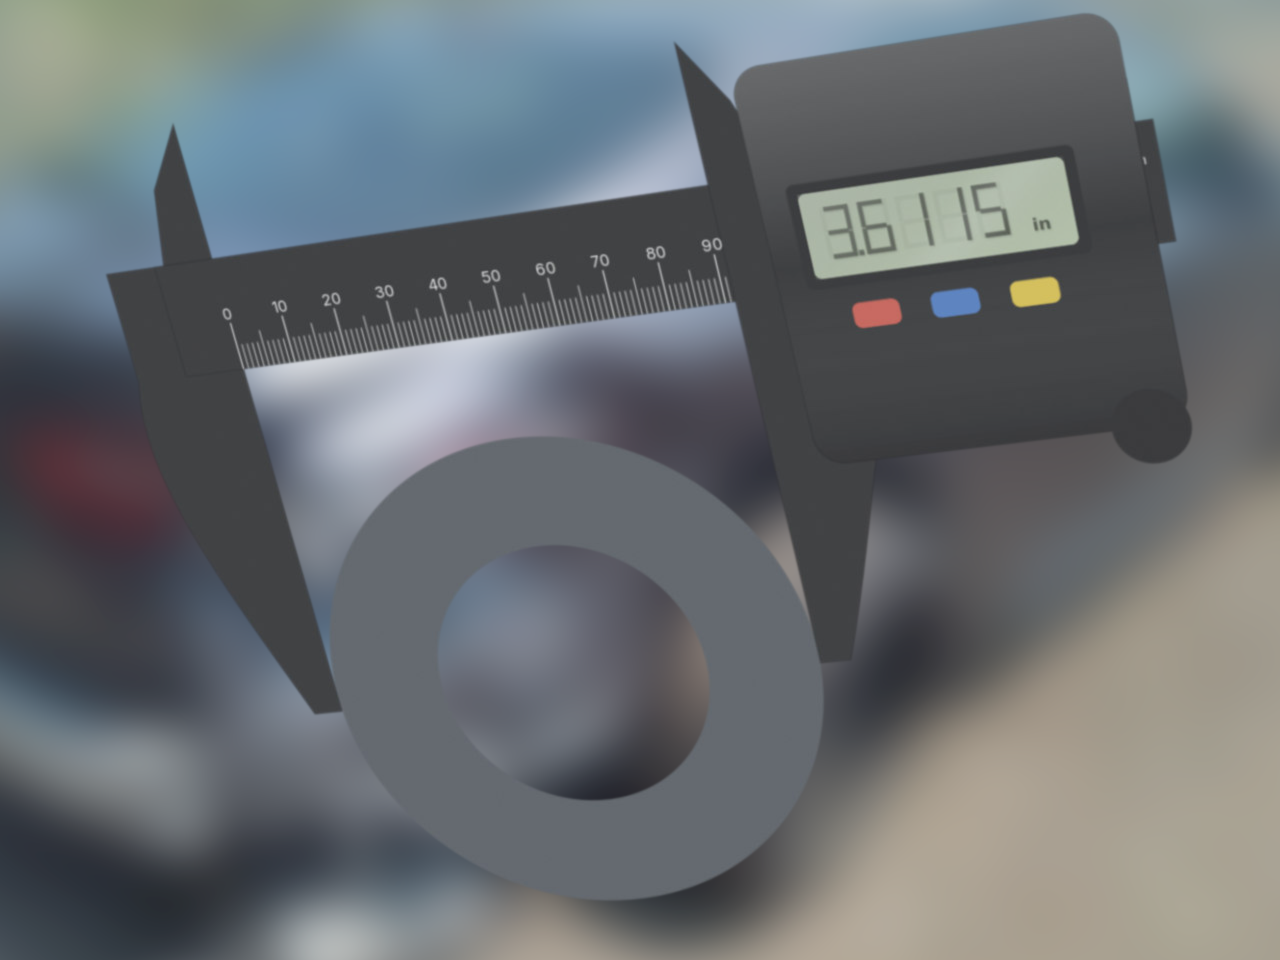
3.6115 in
